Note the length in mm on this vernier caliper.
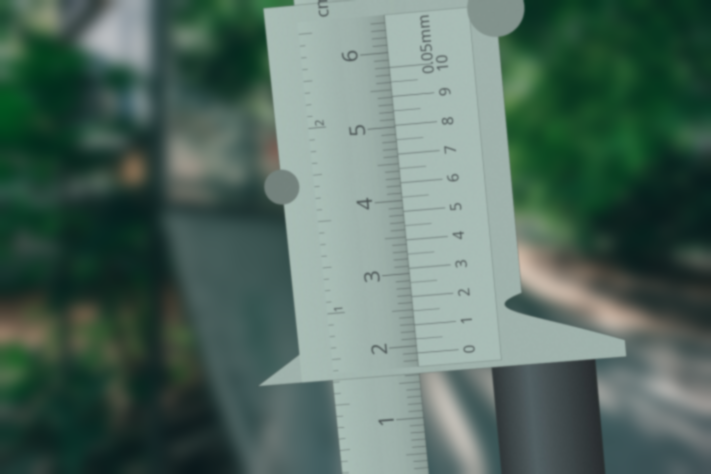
19.0 mm
